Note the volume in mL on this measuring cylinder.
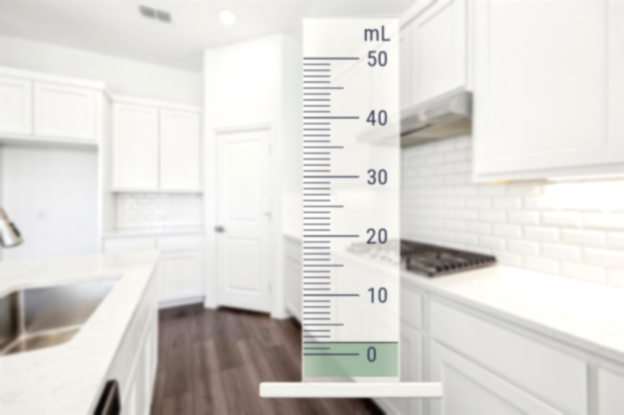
2 mL
